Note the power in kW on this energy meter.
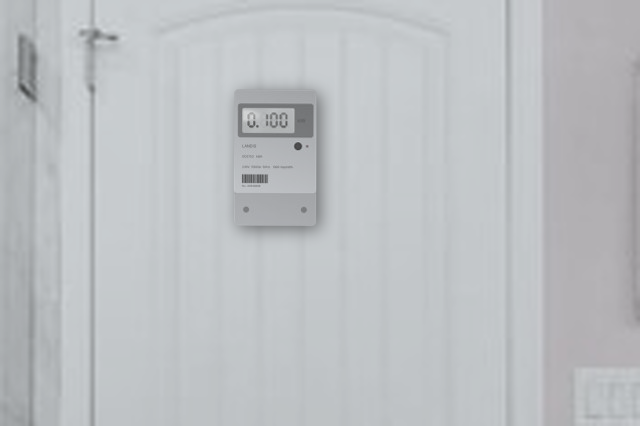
0.100 kW
